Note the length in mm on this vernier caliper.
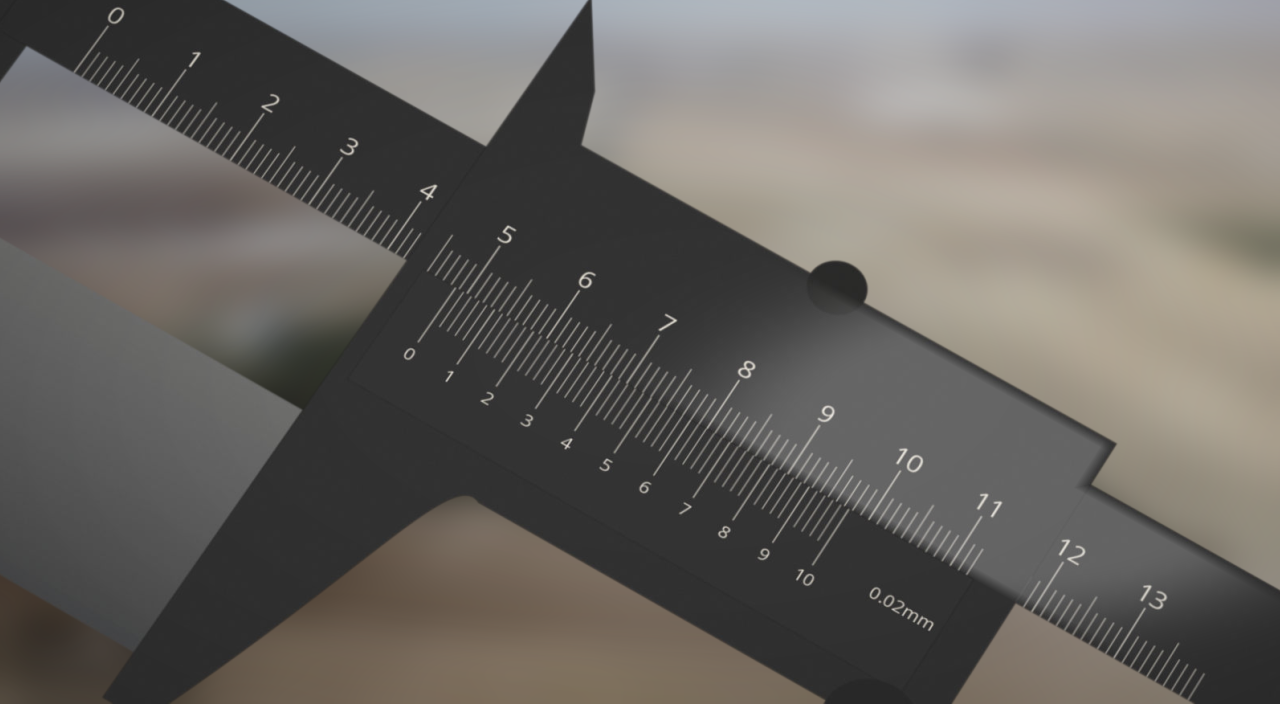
48.6 mm
